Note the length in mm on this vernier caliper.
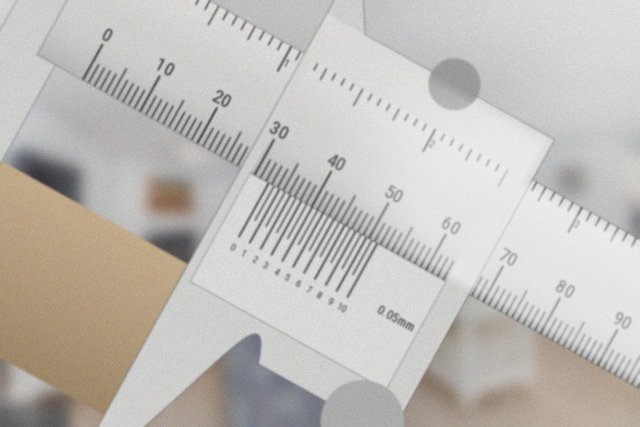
32.5 mm
